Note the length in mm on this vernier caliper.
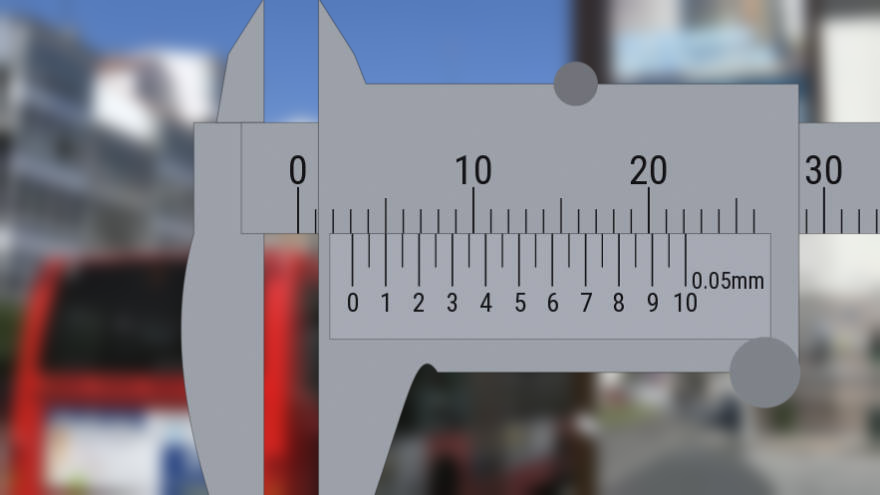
3.1 mm
